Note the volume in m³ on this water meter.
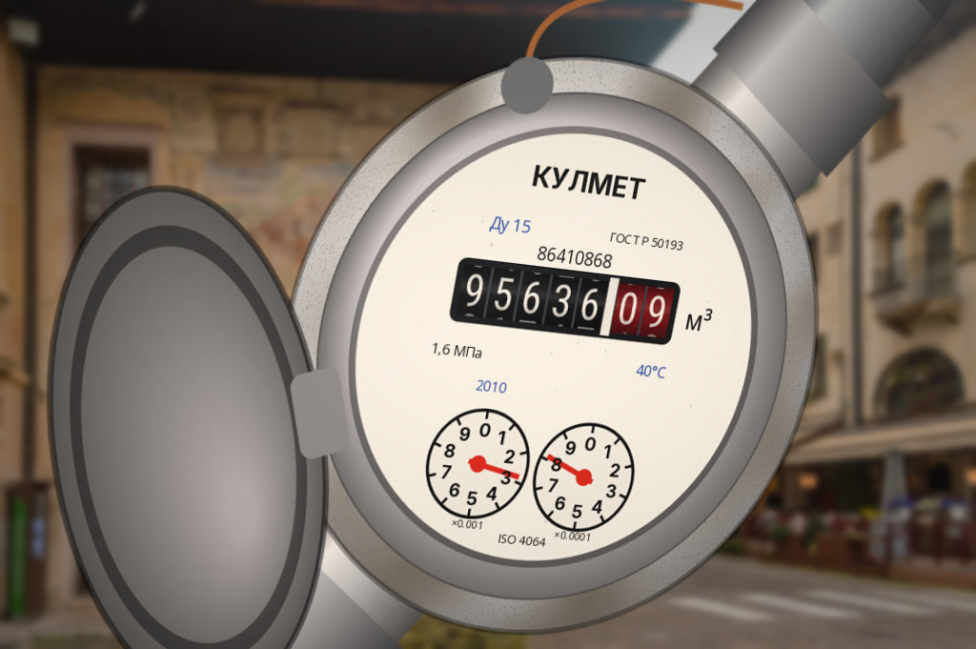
95636.0928 m³
